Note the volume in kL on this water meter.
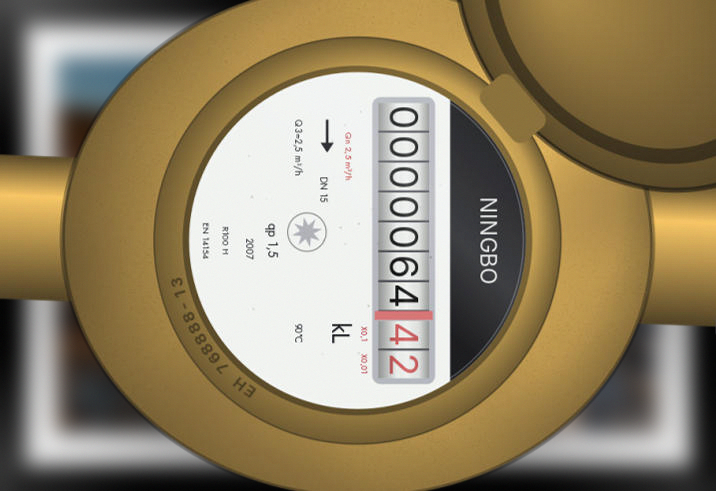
64.42 kL
